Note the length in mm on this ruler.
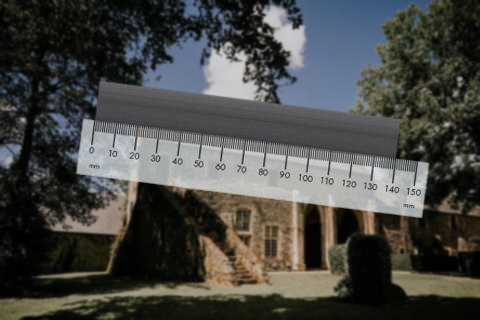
140 mm
